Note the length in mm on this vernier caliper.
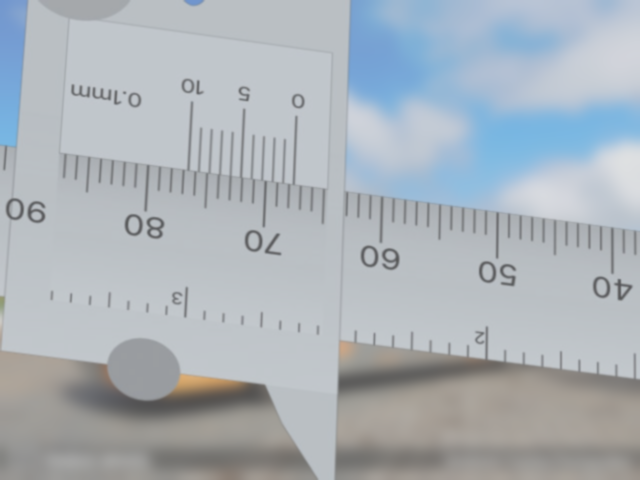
67.6 mm
